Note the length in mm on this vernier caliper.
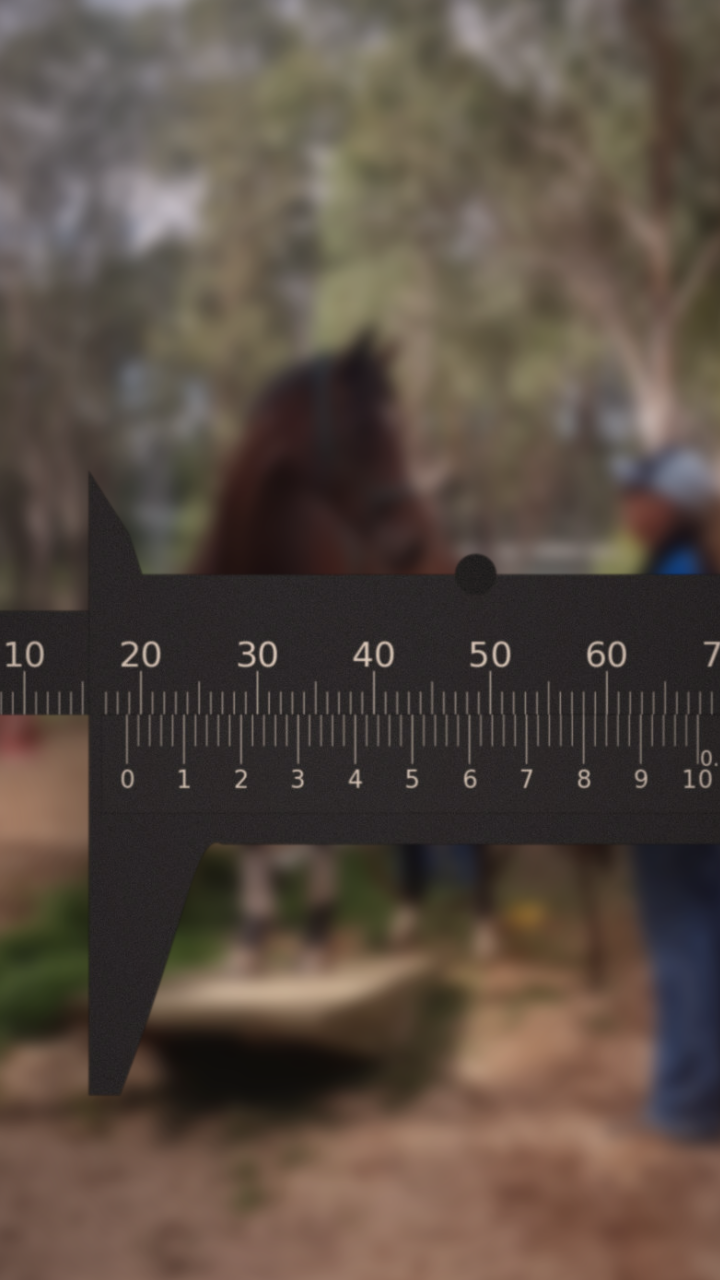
18.8 mm
